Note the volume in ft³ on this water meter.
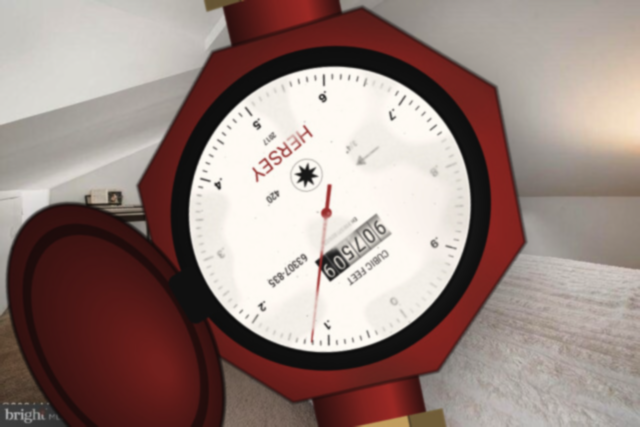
907509.12 ft³
